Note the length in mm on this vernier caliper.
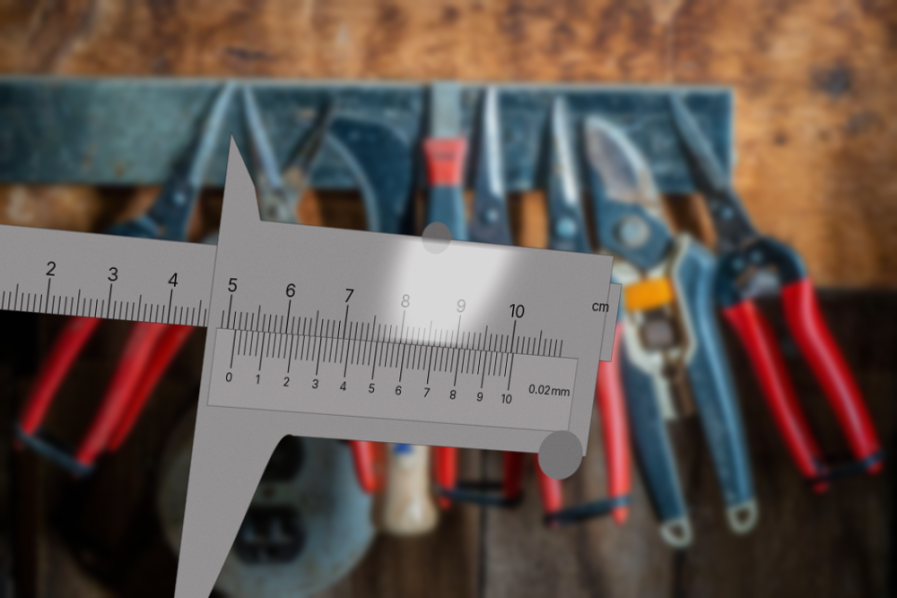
51.4 mm
